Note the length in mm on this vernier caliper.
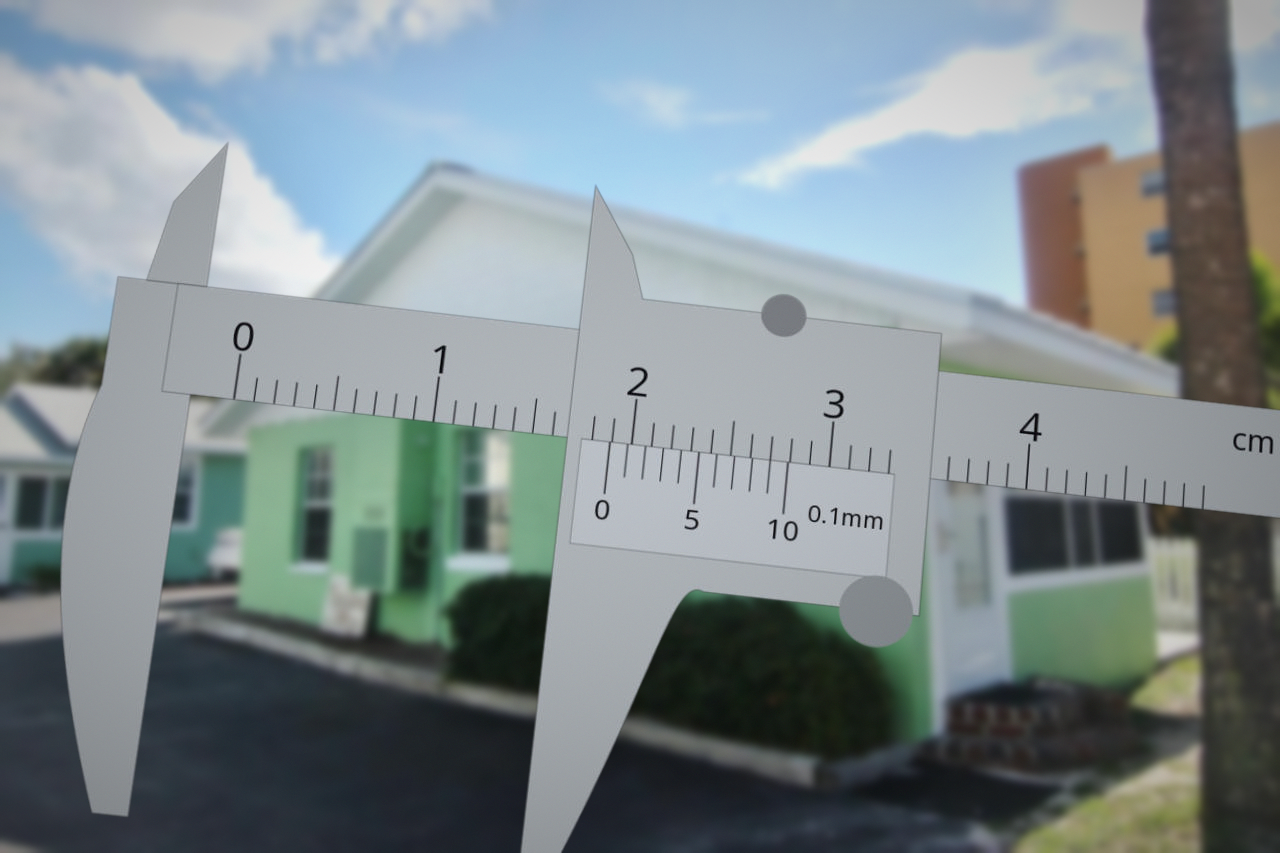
18.9 mm
